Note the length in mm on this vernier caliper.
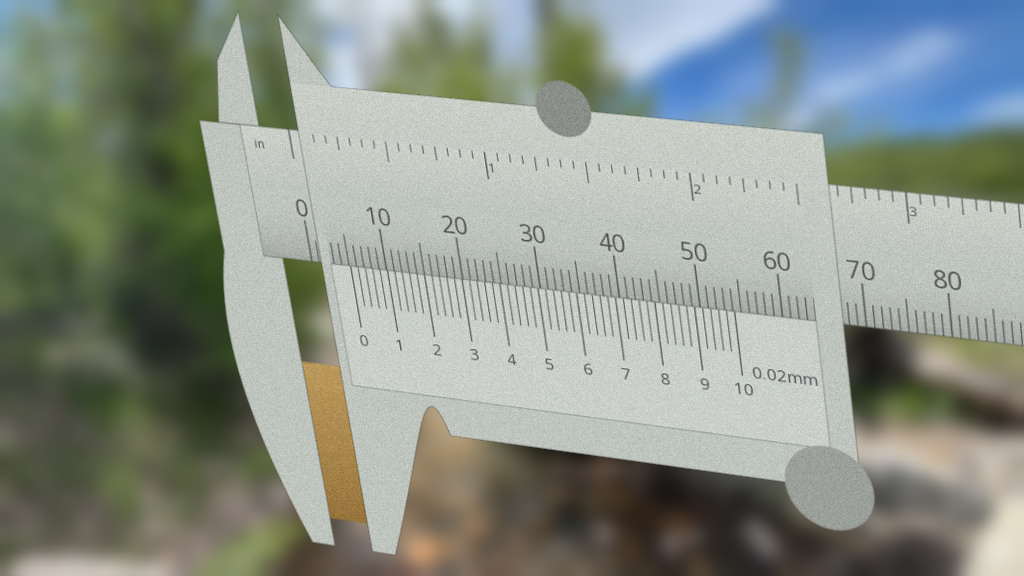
5.2 mm
